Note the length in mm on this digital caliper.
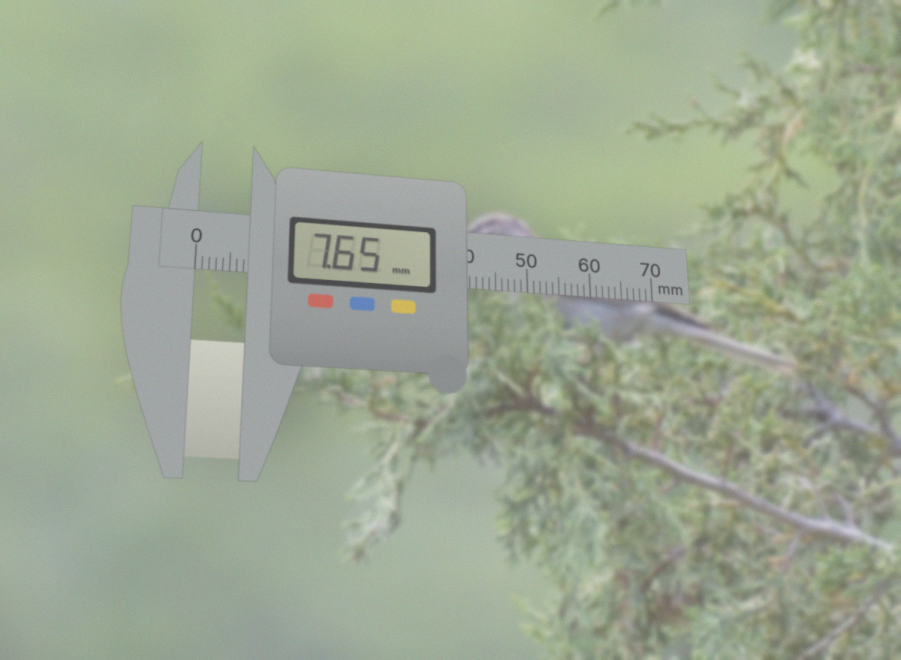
7.65 mm
